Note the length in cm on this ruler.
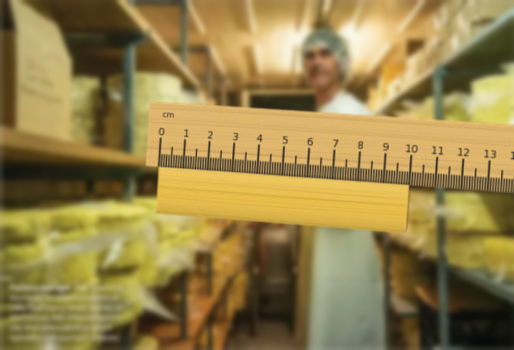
10 cm
